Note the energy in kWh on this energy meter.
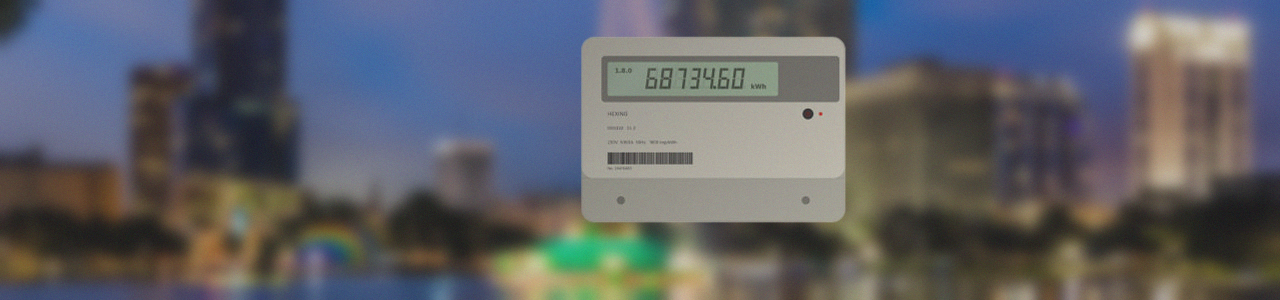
68734.60 kWh
